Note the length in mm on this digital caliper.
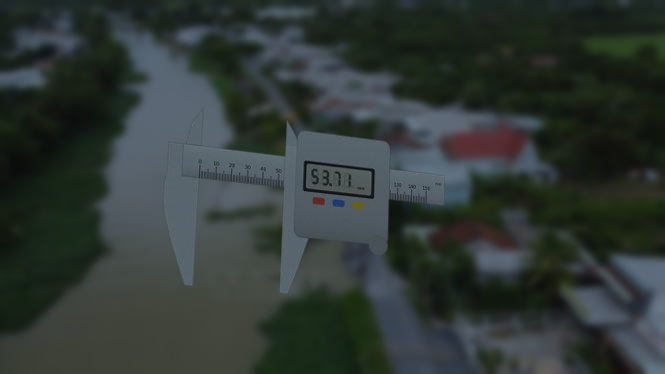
53.71 mm
